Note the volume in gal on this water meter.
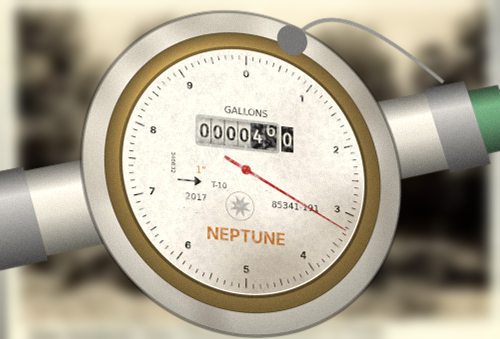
463.2 gal
